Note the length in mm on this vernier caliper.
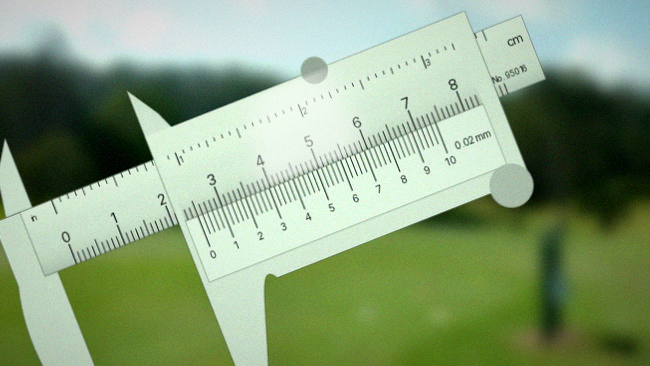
25.0 mm
